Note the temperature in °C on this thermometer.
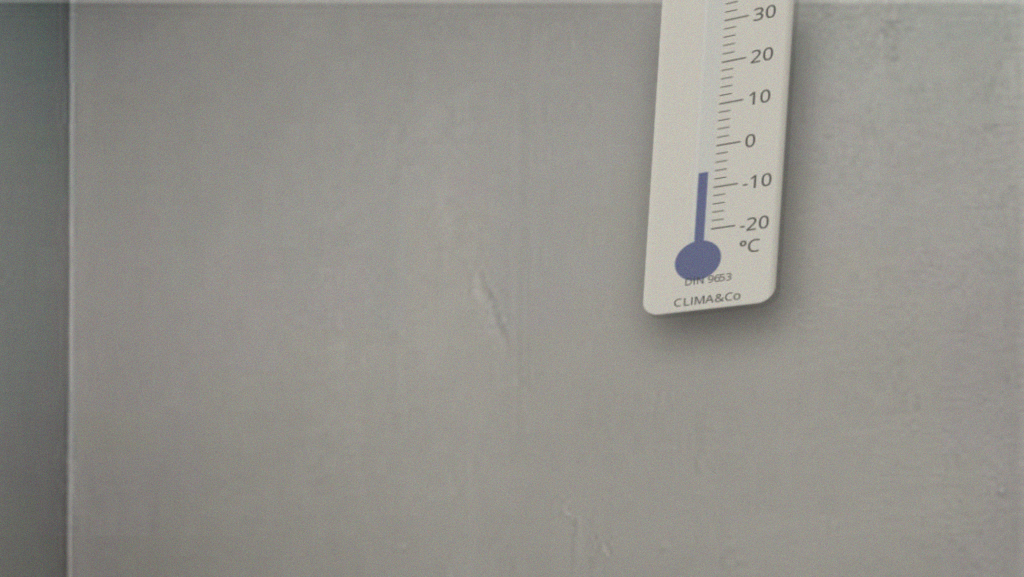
-6 °C
